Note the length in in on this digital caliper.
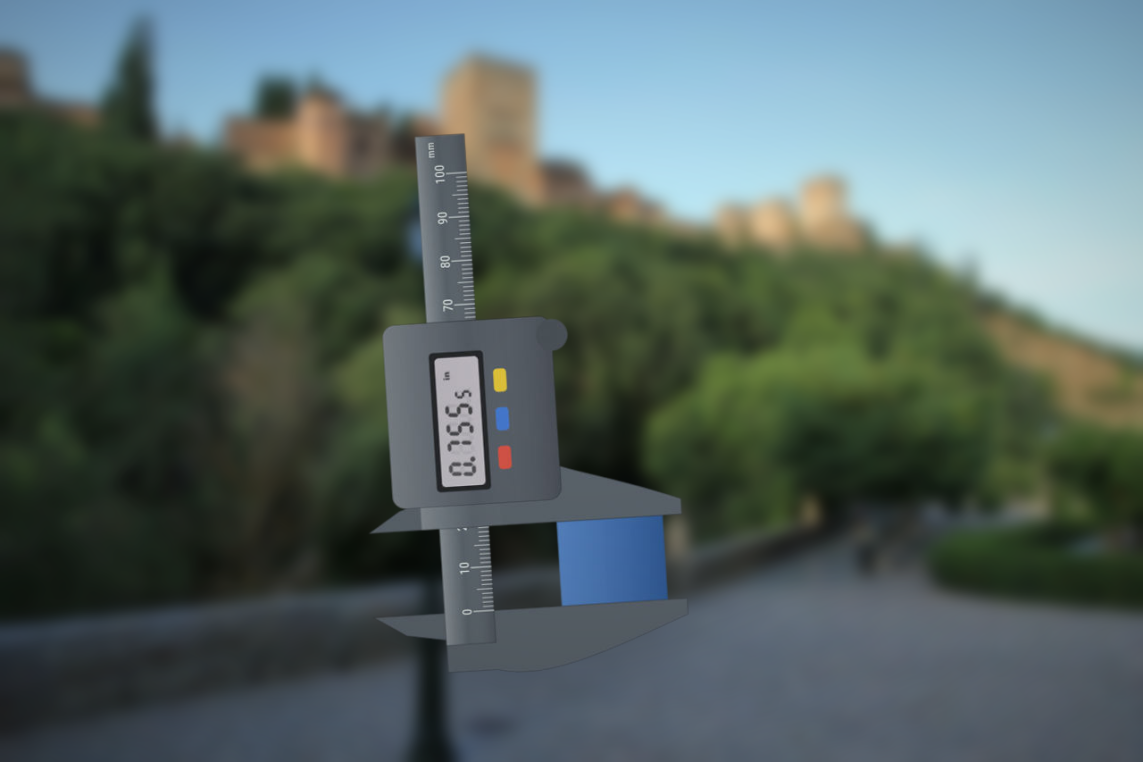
0.7555 in
